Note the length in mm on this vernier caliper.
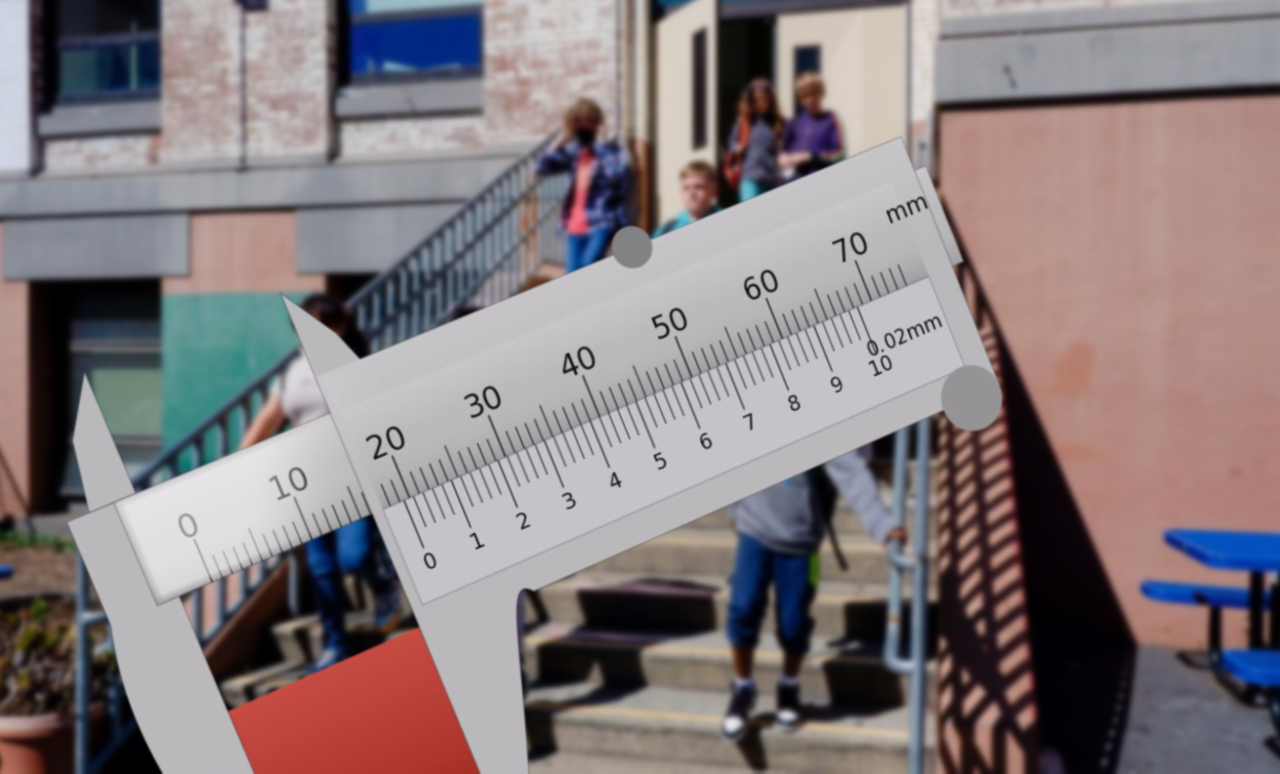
19.4 mm
